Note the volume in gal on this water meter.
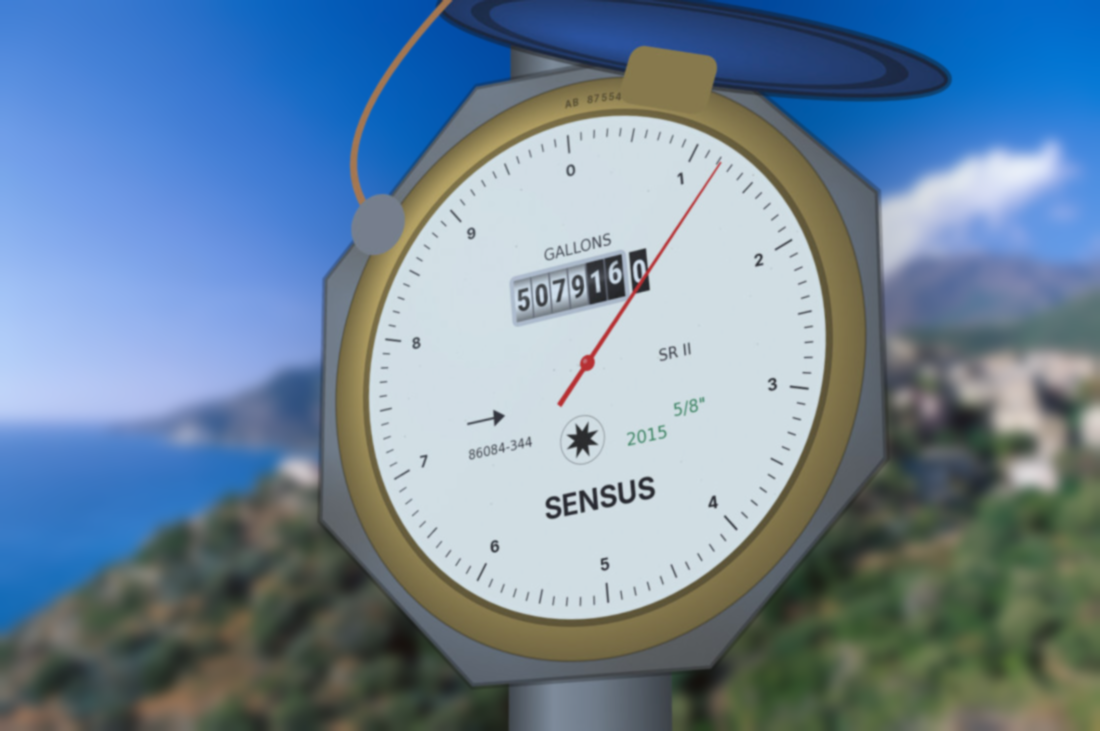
5079161.2 gal
